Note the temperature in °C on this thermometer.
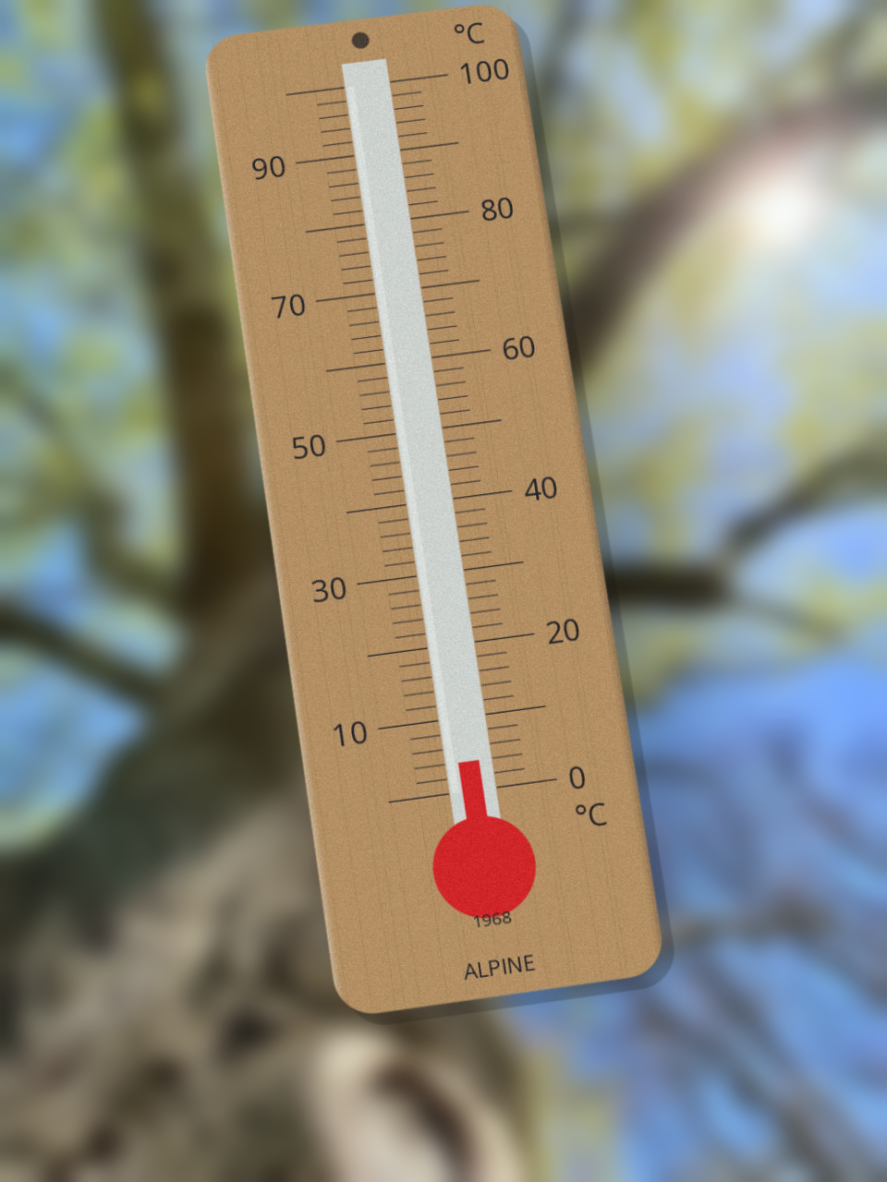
4 °C
